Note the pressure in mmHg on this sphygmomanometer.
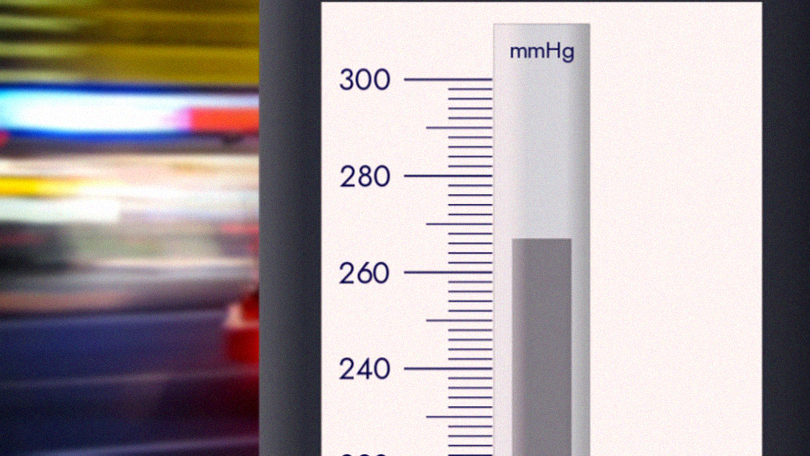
267 mmHg
